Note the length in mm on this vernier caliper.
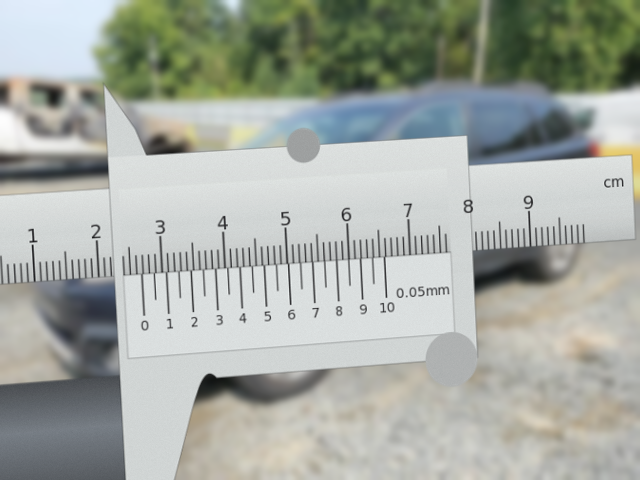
26.8 mm
